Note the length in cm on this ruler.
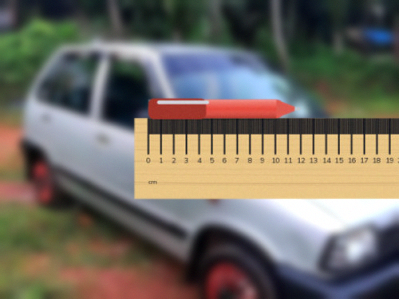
12 cm
